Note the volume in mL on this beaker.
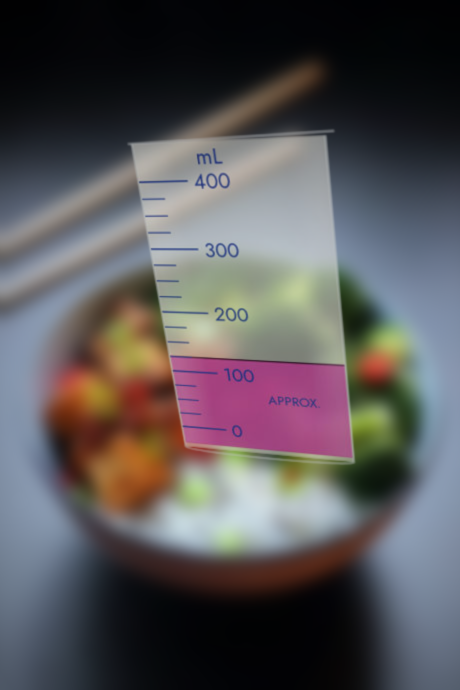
125 mL
